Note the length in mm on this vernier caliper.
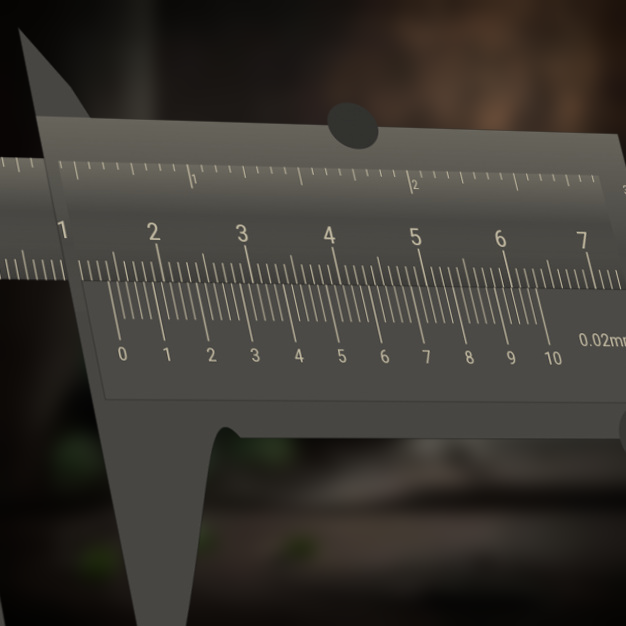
13.8 mm
